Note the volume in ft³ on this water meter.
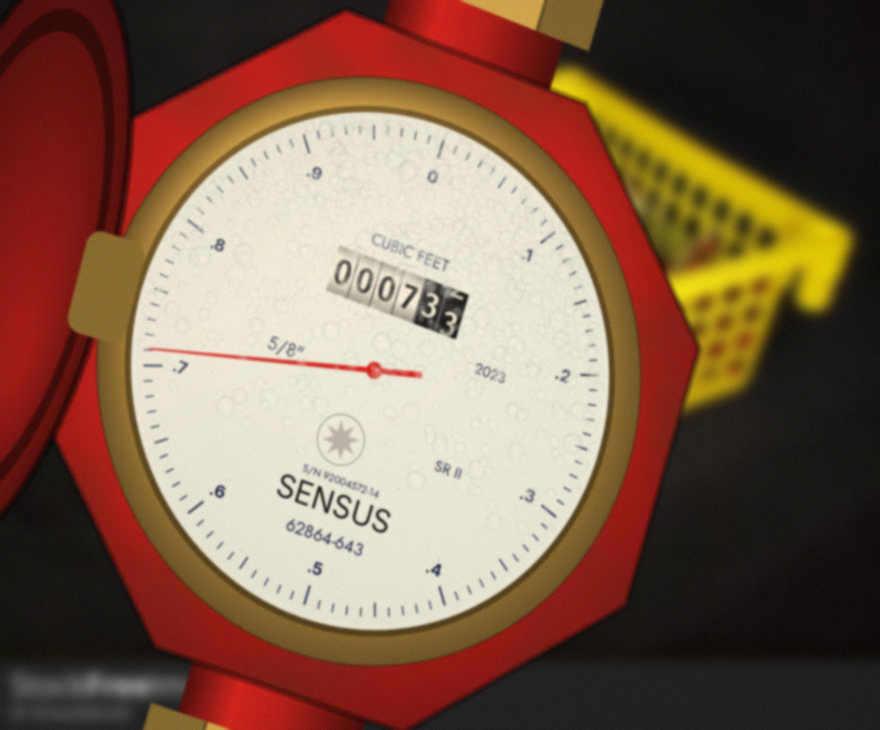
732.71 ft³
